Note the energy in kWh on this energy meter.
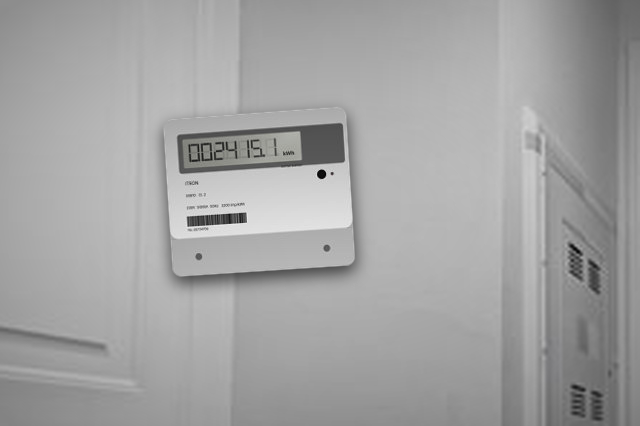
2415.1 kWh
